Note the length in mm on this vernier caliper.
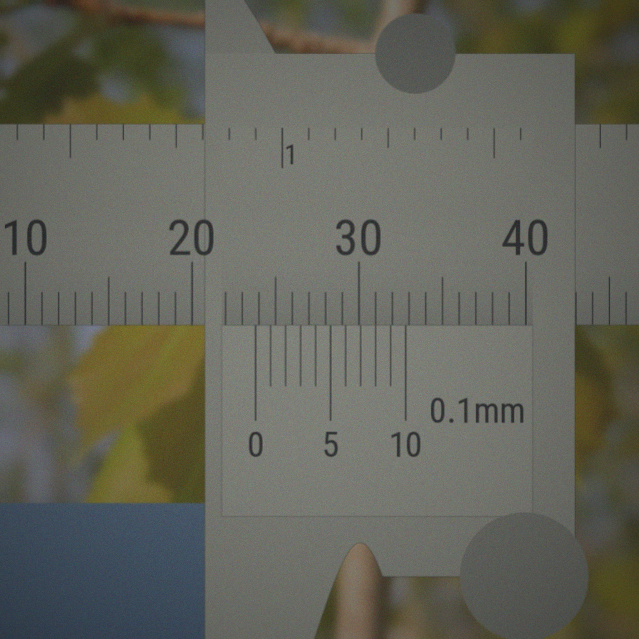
23.8 mm
